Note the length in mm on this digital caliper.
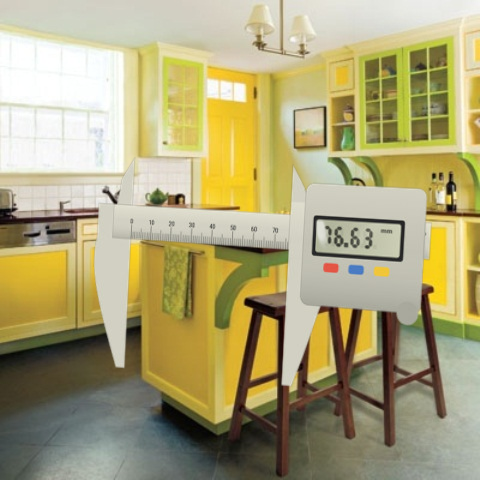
76.63 mm
